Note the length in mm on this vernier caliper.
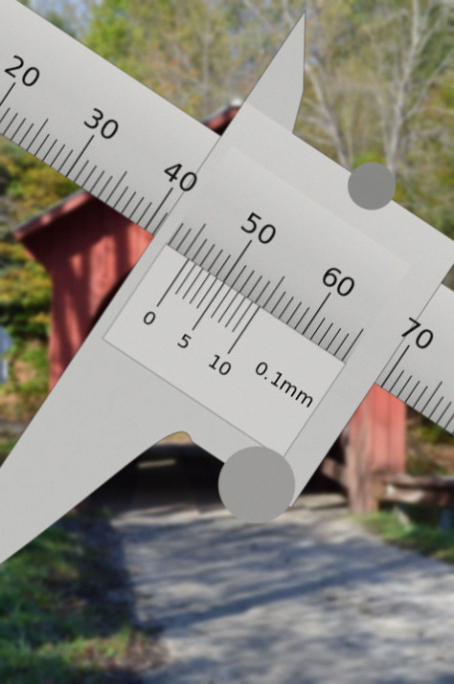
45.6 mm
